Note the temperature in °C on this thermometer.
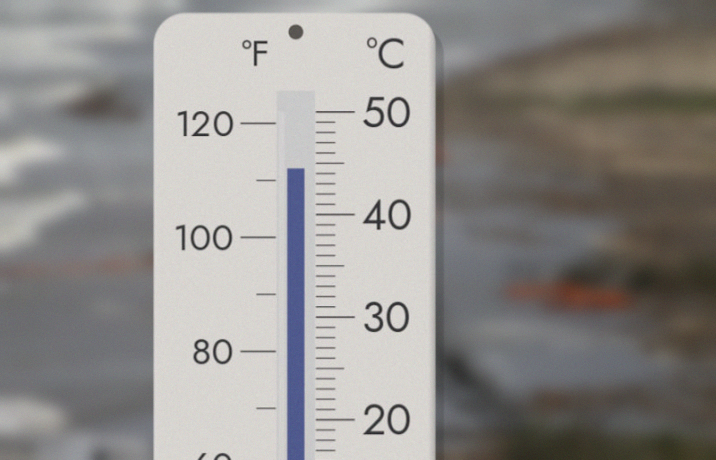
44.5 °C
